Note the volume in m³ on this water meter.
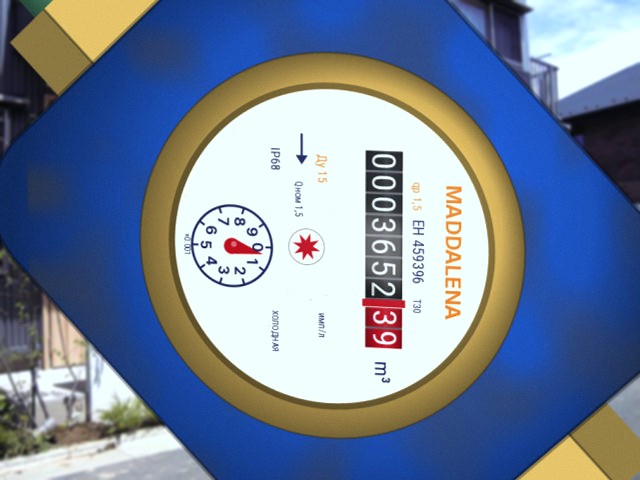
3652.390 m³
